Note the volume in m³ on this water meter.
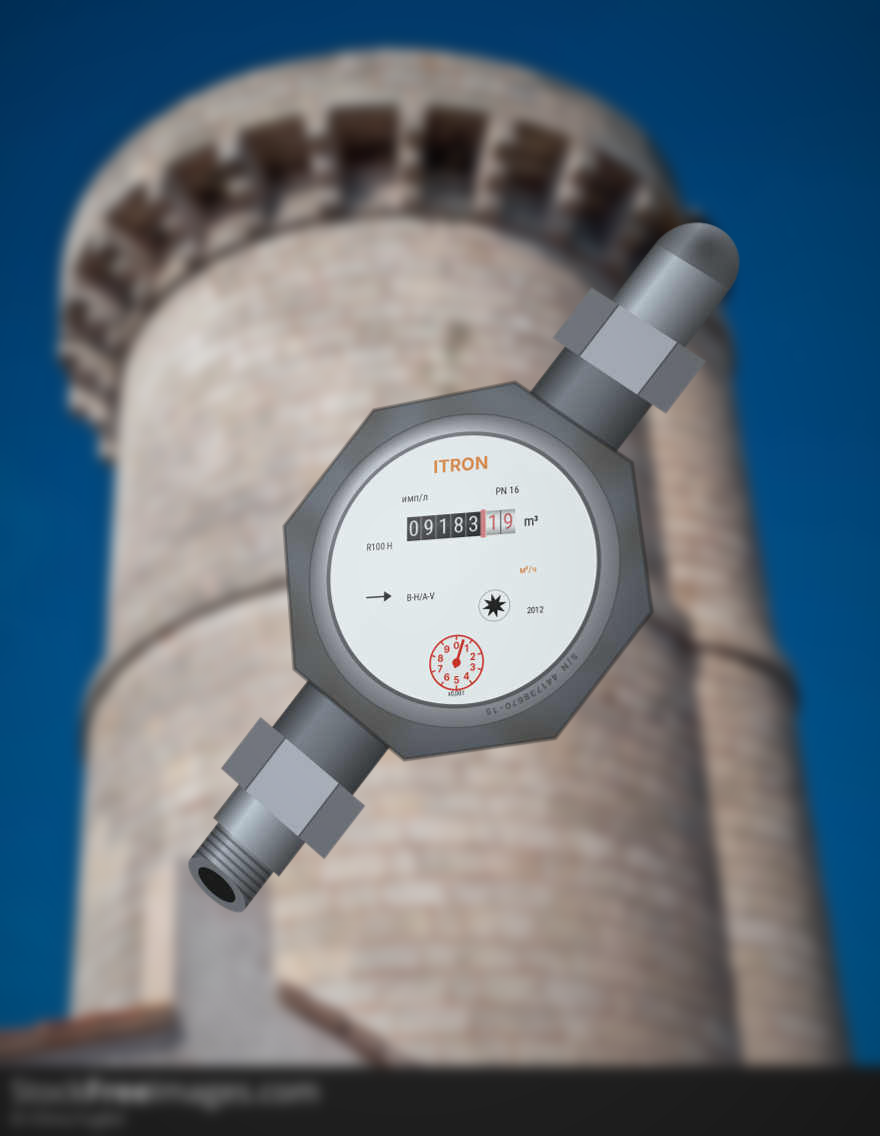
9183.190 m³
